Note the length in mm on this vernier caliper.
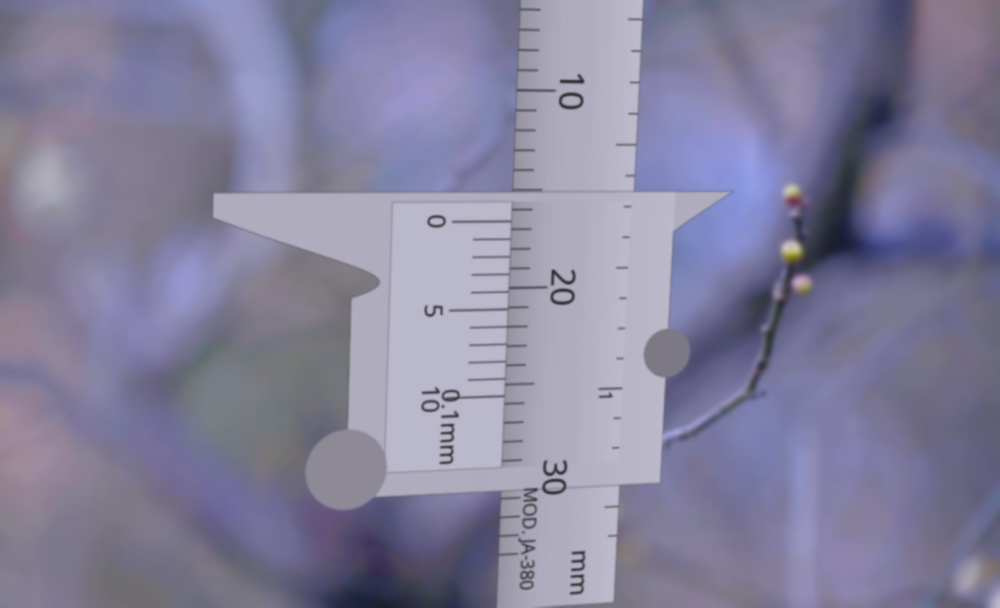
16.6 mm
